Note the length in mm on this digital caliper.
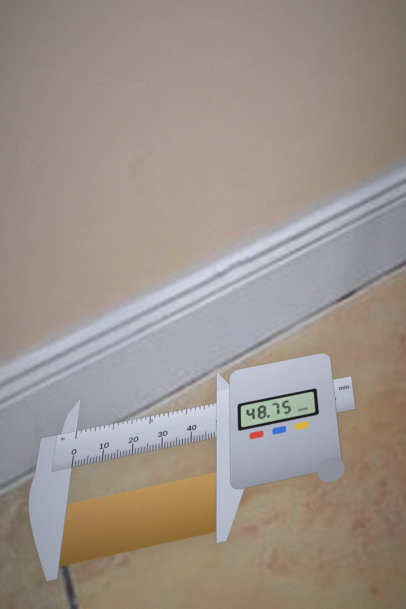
48.75 mm
